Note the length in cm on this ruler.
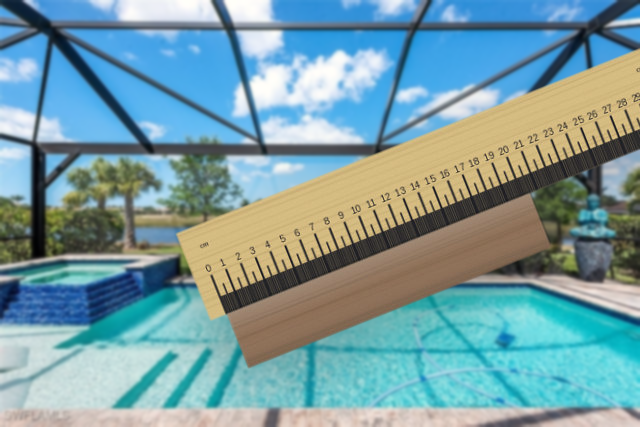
20.5 cm
